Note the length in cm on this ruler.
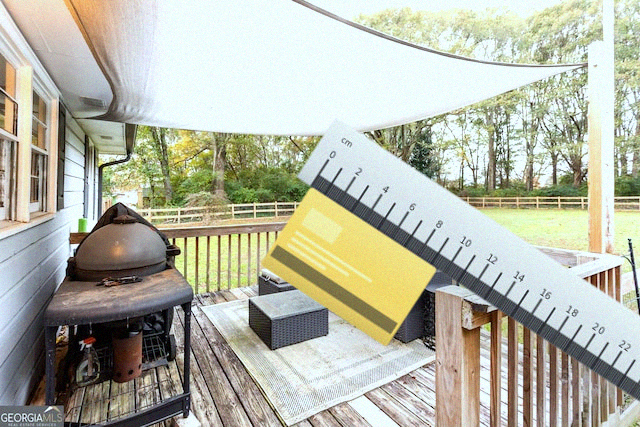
9.5 cm
